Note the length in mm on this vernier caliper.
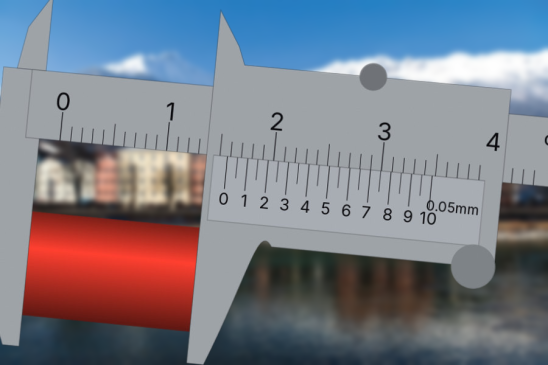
15.7 mm
